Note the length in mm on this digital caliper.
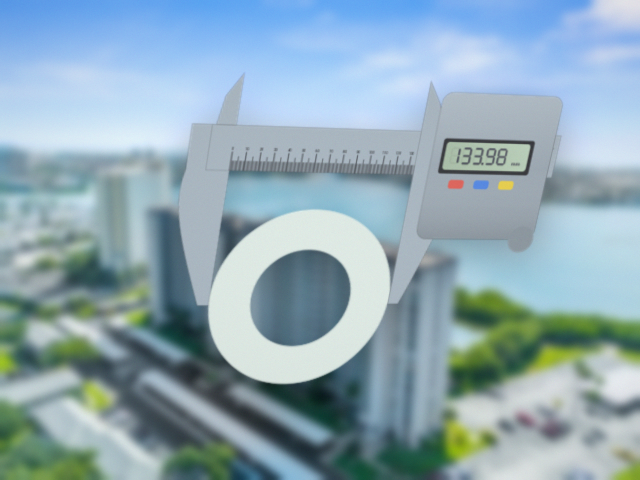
133.98 mm
